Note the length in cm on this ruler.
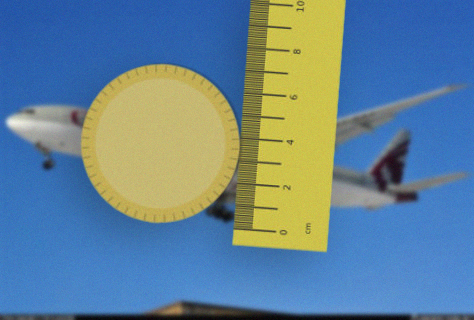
7 cm
